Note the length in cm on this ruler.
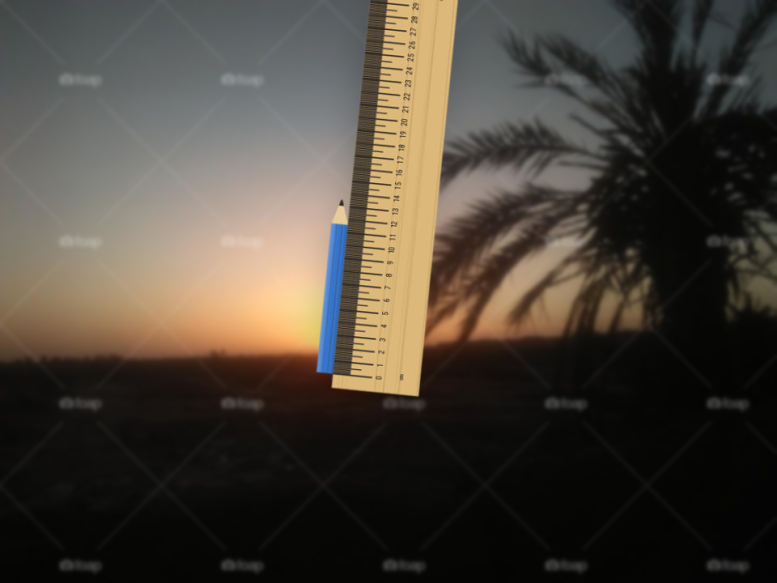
13.5 cm
